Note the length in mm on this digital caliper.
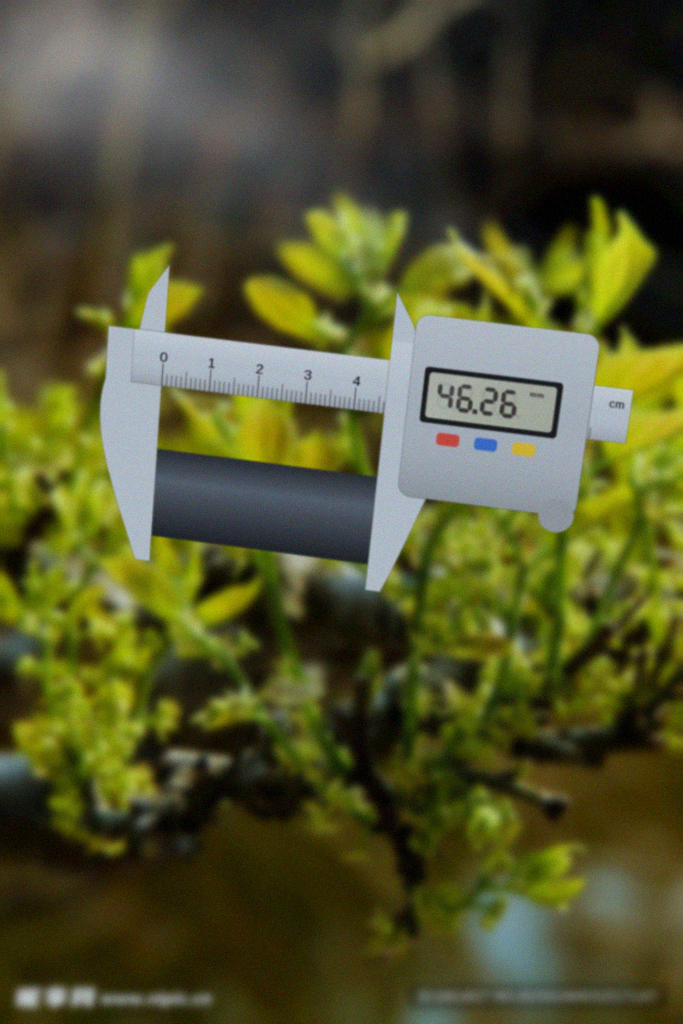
46.26 mm
